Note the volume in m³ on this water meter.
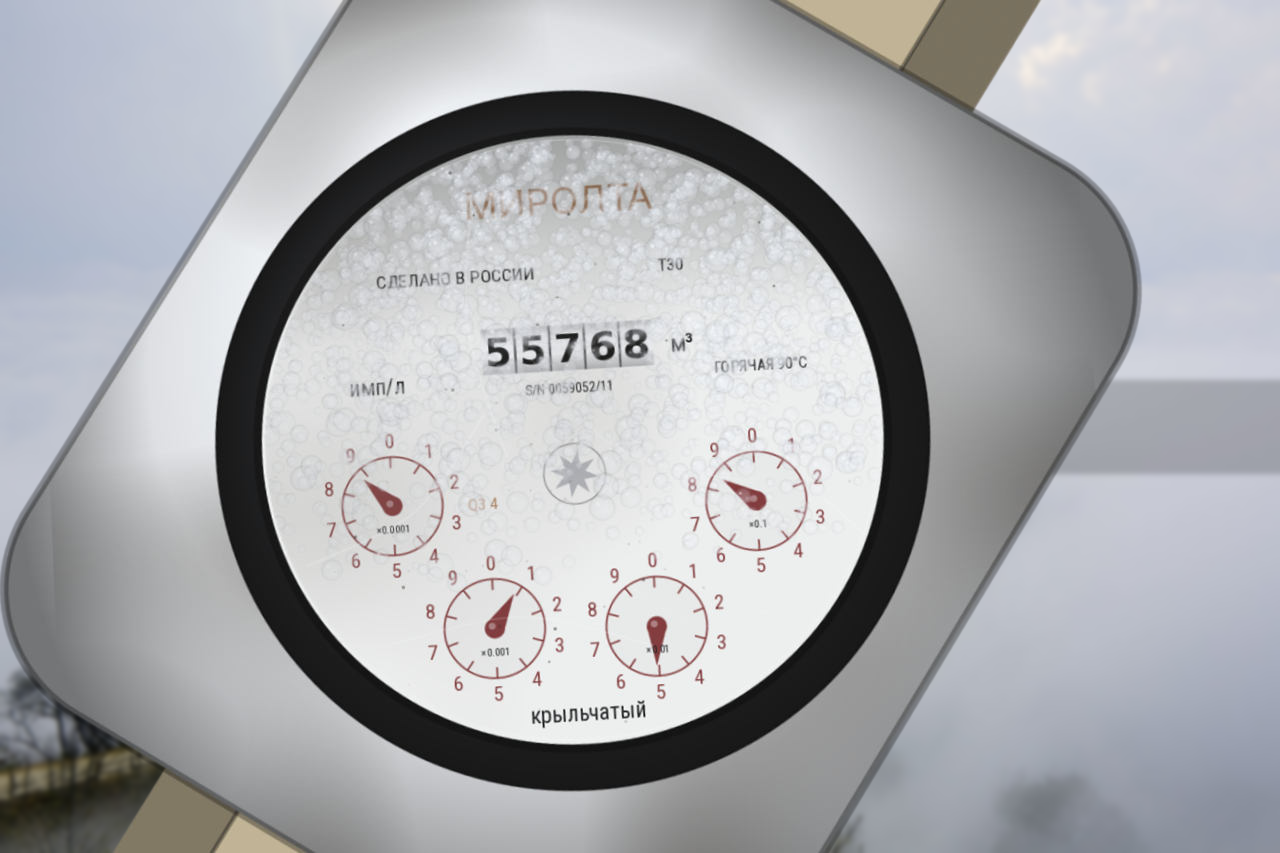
55768.8508 m³
